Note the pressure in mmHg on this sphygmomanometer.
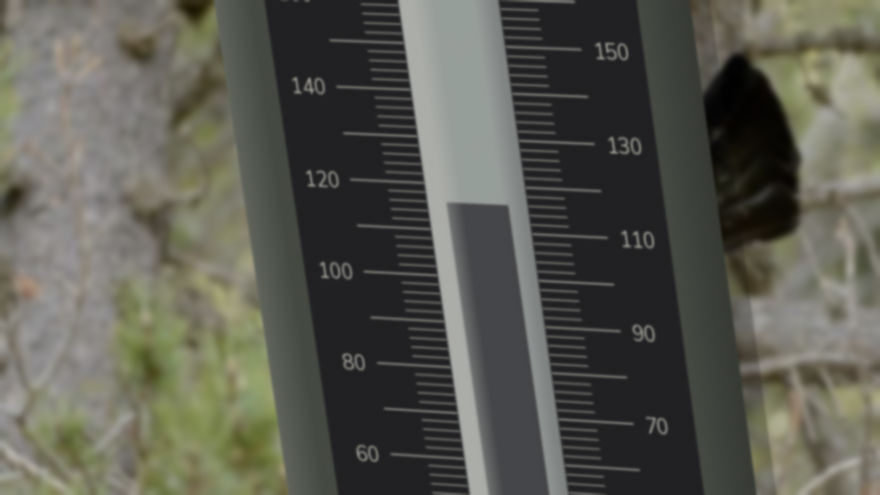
116 mmHg
